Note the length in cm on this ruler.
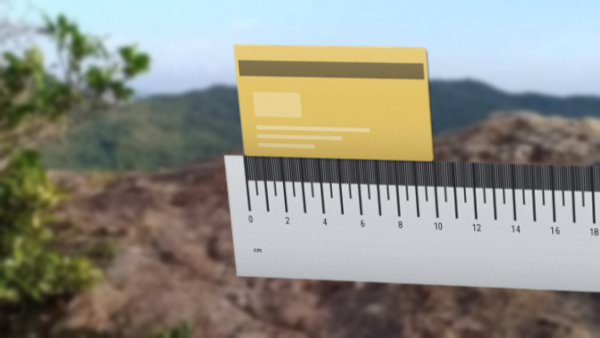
10 cm
